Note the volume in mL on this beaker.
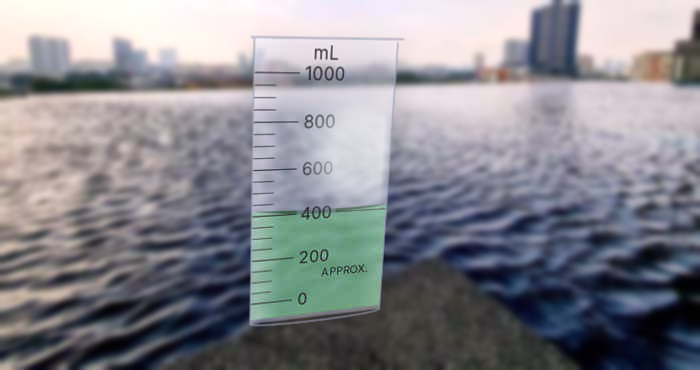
400 mL
